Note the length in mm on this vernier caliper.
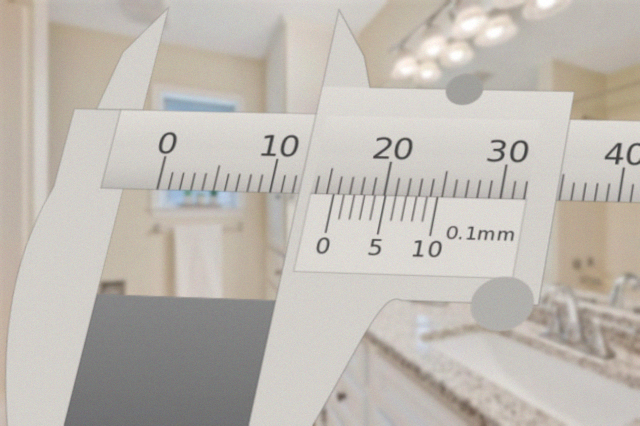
15.6 mm
